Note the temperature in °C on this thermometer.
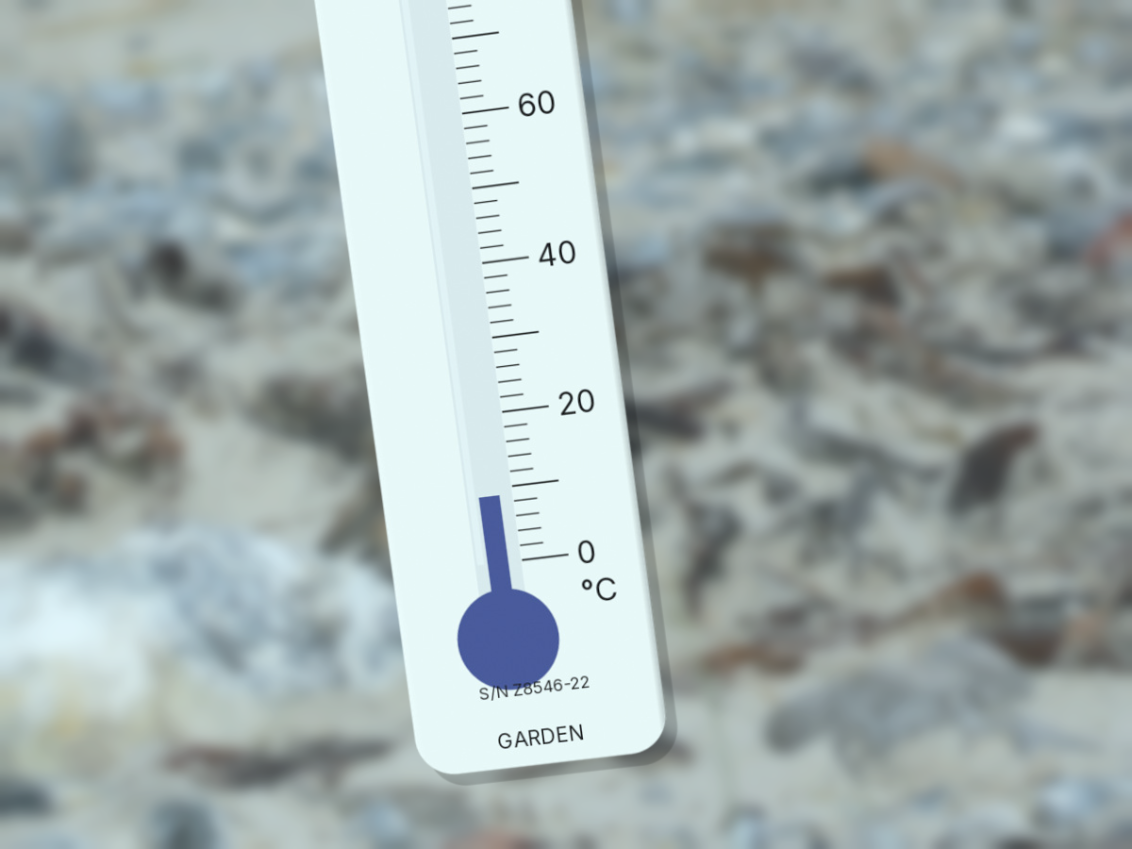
9 °C
